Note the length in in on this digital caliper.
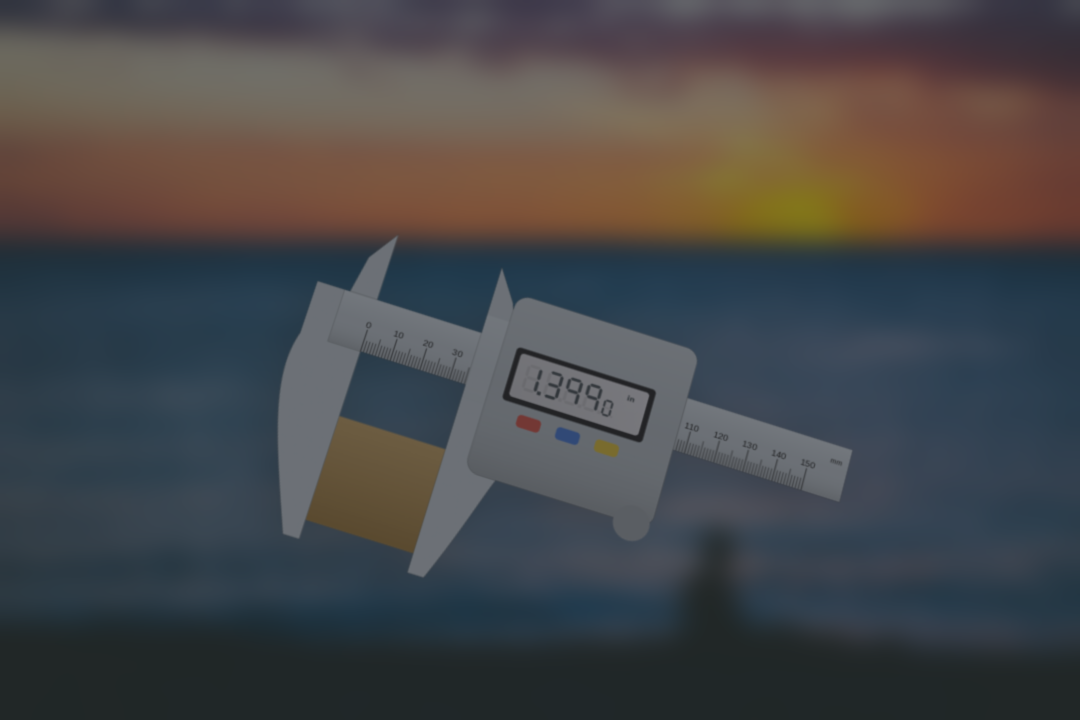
1.3990 in
